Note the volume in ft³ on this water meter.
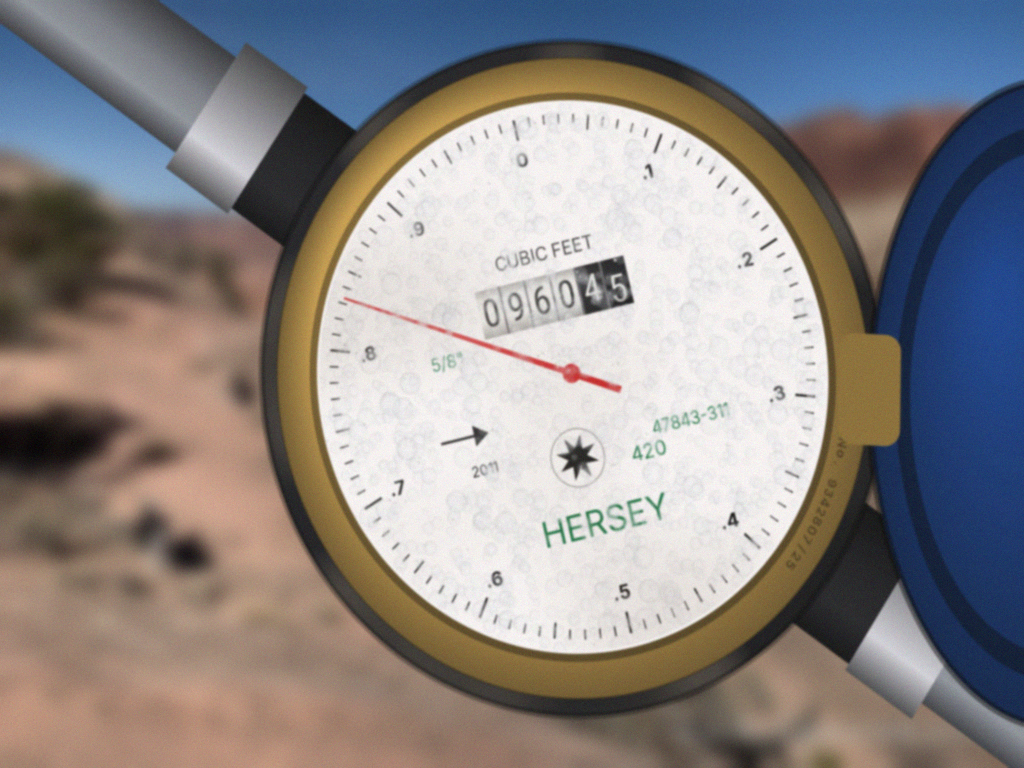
96044.83 ft³
